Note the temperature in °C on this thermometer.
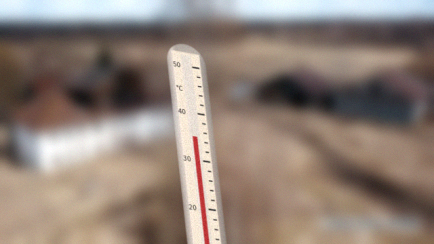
35 °C
